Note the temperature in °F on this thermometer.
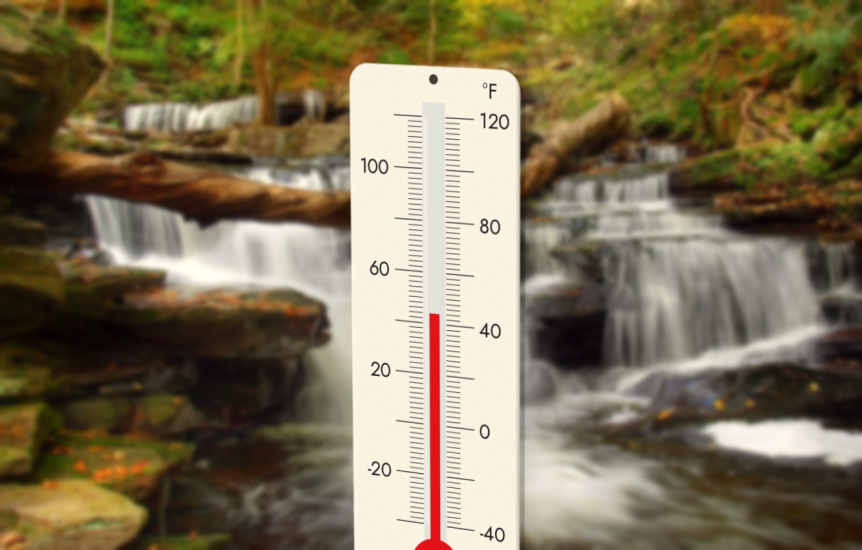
44 °F
